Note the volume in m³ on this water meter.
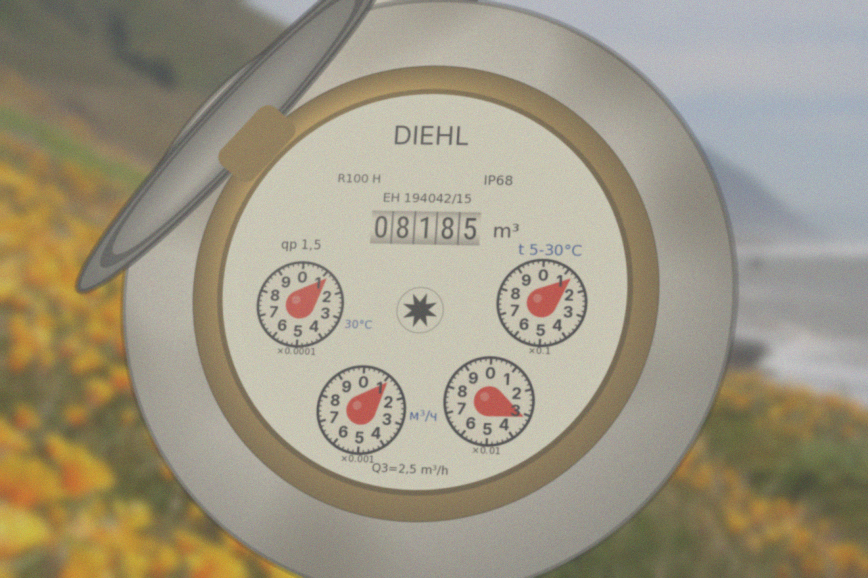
8185.1311 m³
